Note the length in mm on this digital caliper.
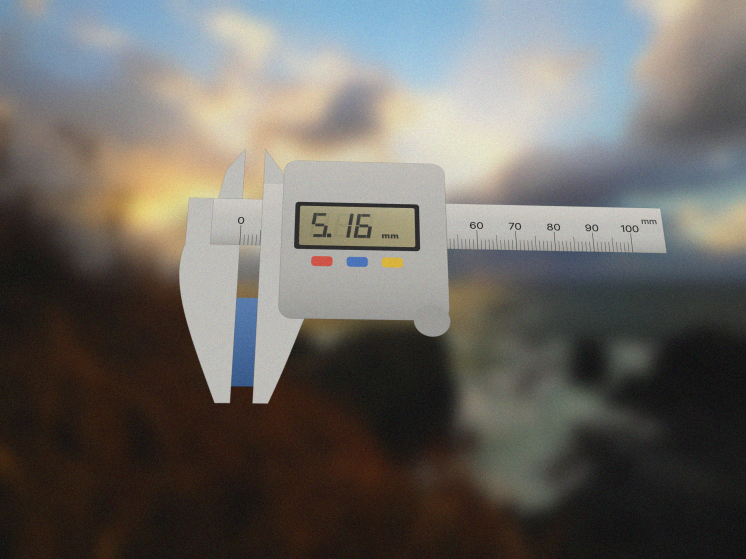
5.16 mm
